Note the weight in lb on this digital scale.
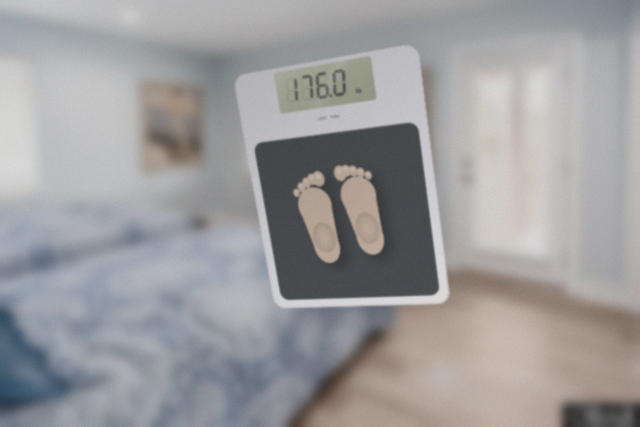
176.0 lb
